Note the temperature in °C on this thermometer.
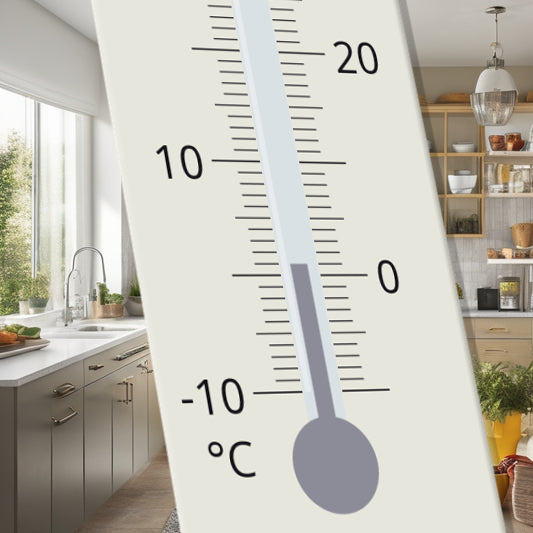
1 °C
